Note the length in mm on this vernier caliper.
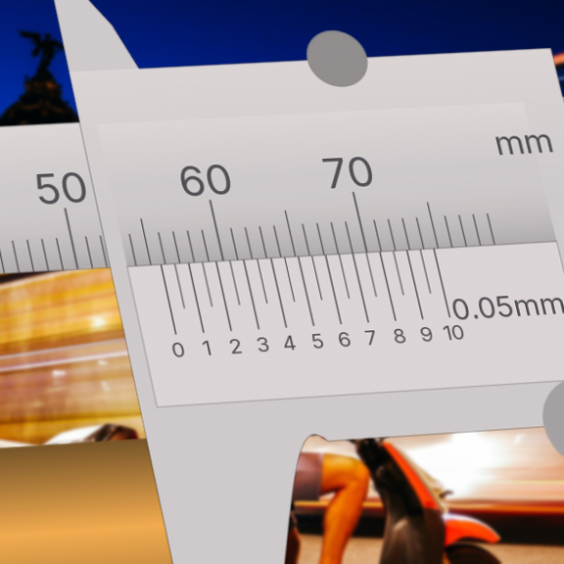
55.7 mm
